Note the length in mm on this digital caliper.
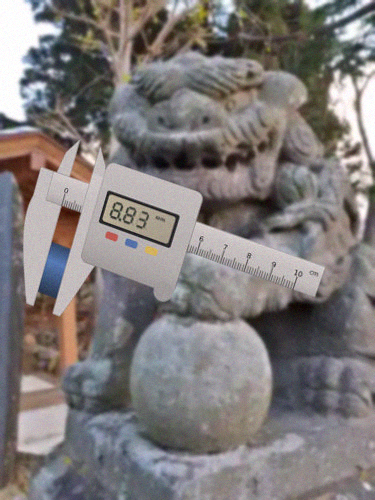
8.83 mm
